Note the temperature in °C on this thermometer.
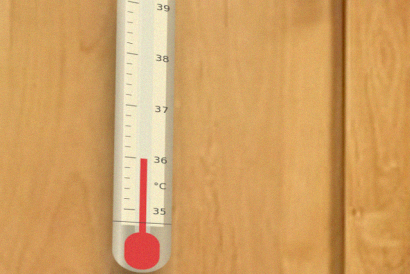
36 °C
